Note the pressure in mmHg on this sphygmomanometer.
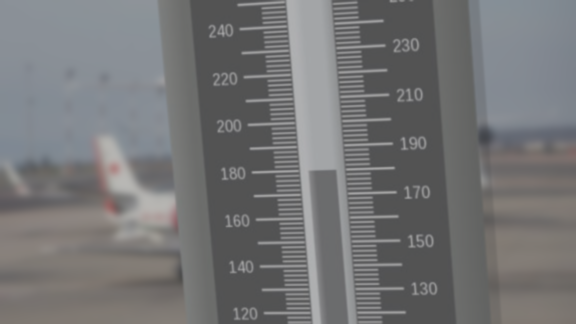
180 mmHg
